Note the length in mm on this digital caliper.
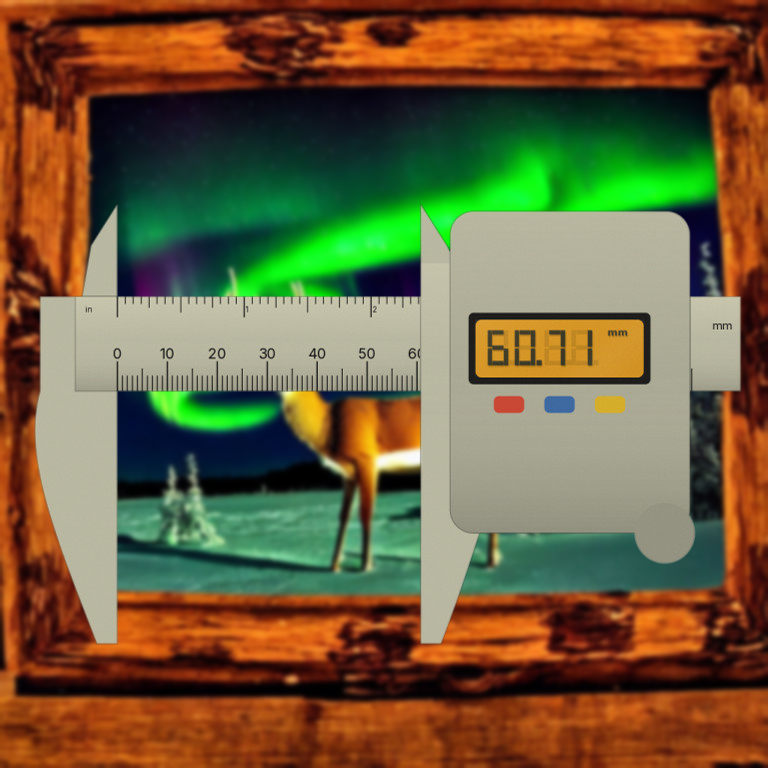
60.71 mm
